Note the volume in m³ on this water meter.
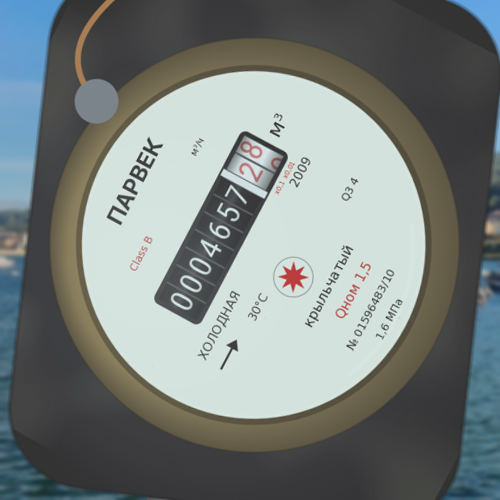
4657.28 m³
